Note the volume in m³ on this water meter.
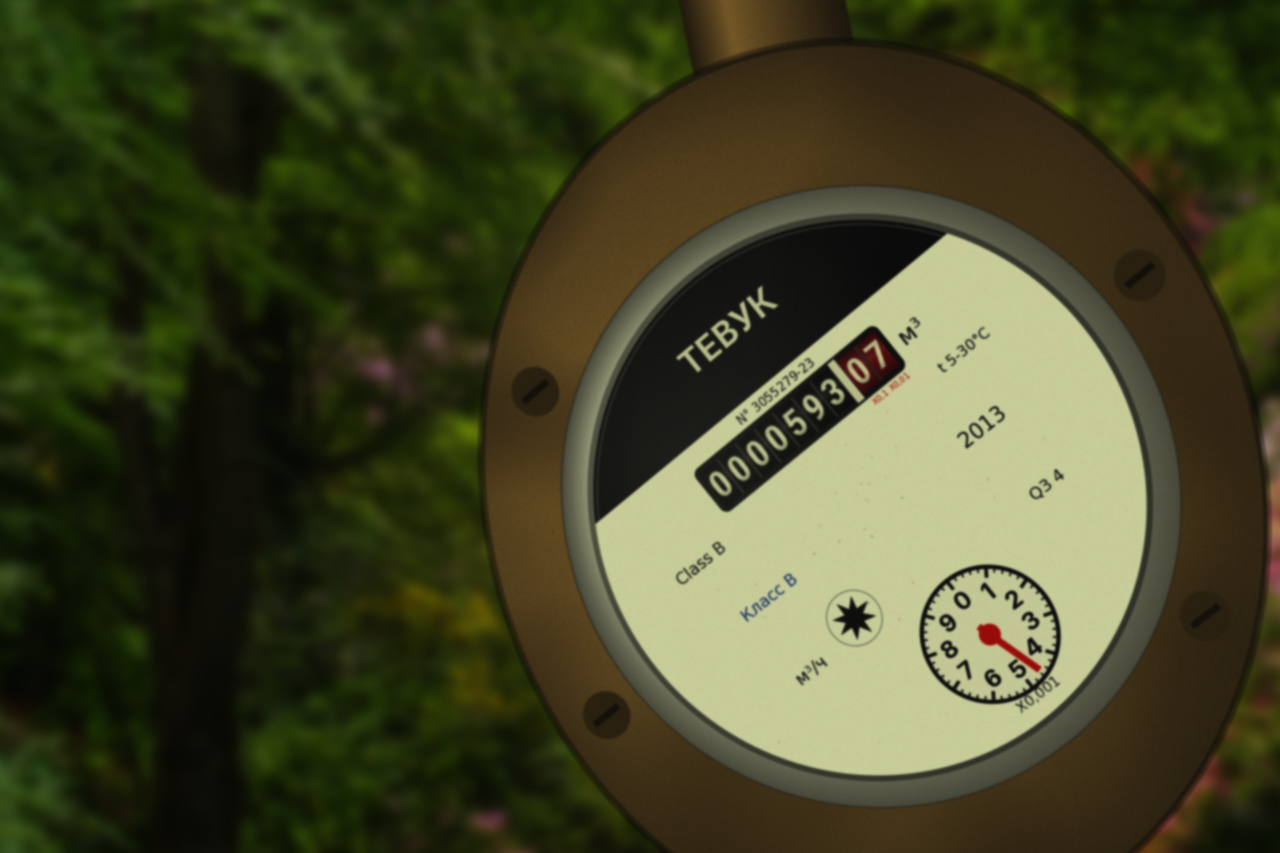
593.074 m³
